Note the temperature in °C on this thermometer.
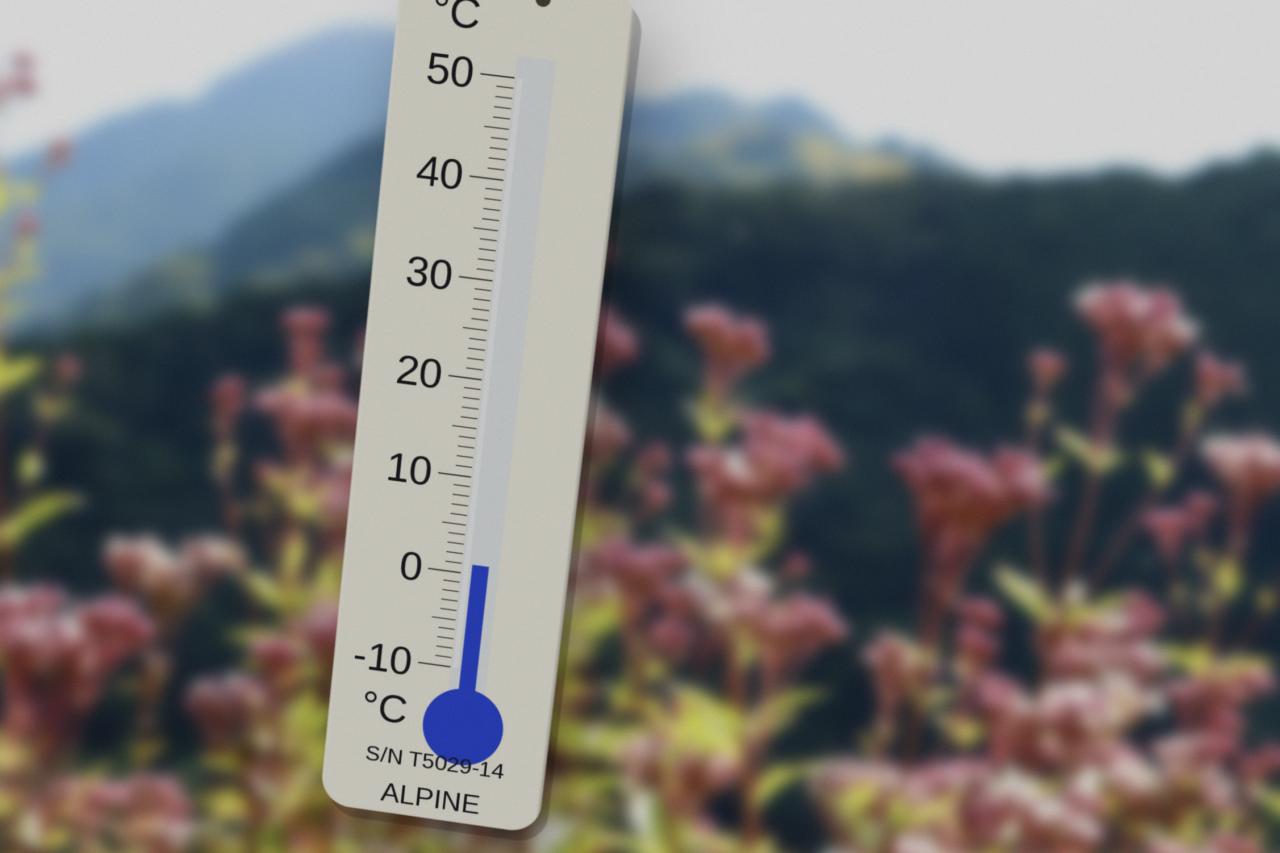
1 °C
